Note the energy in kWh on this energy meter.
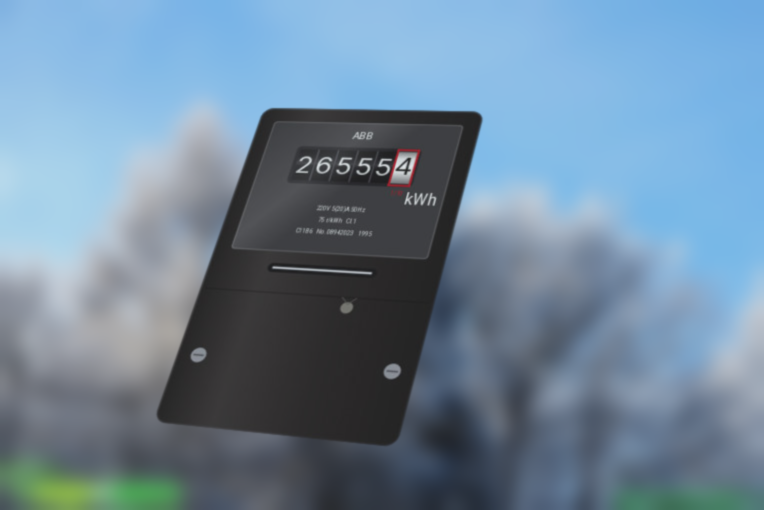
26555.4 kWh
